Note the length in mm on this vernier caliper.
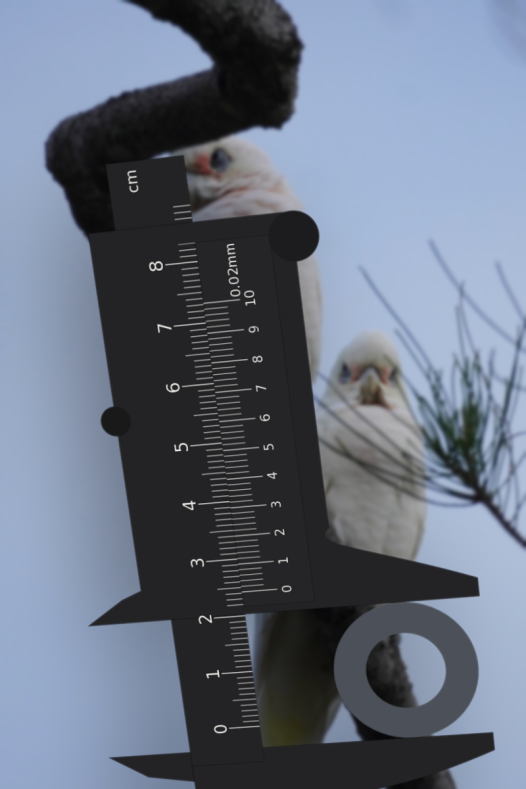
24.2 mm
